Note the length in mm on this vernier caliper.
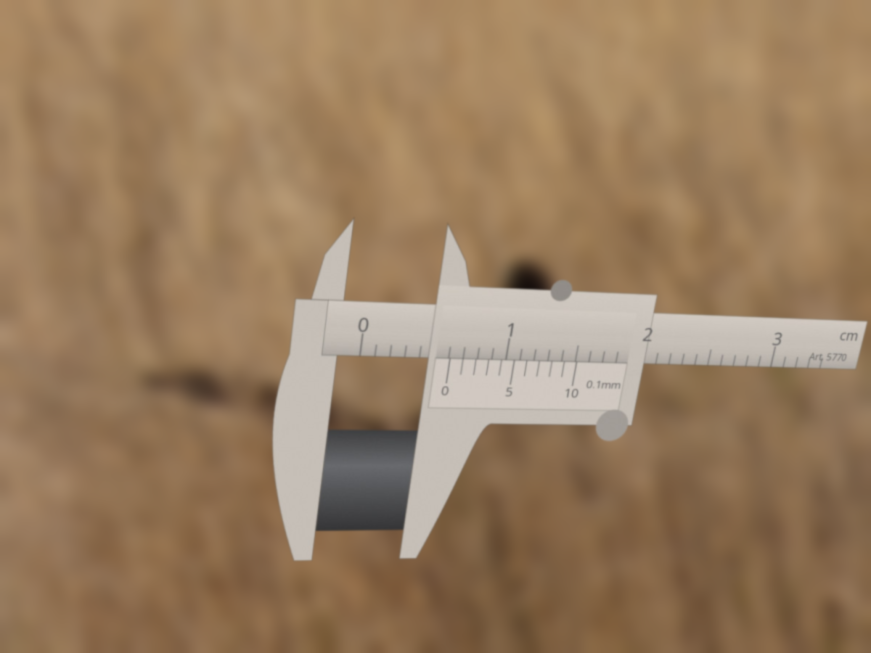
6.1 mm
